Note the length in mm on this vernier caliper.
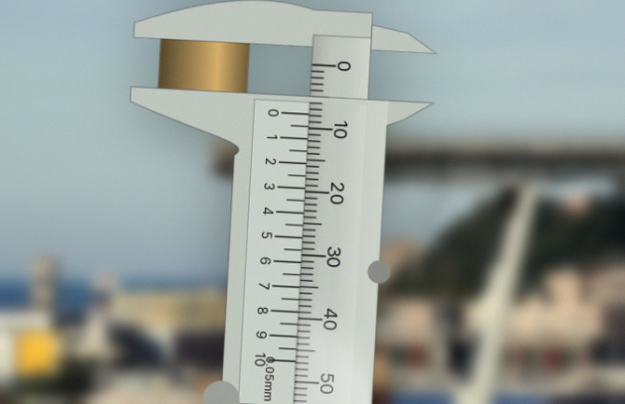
7.8 mm
